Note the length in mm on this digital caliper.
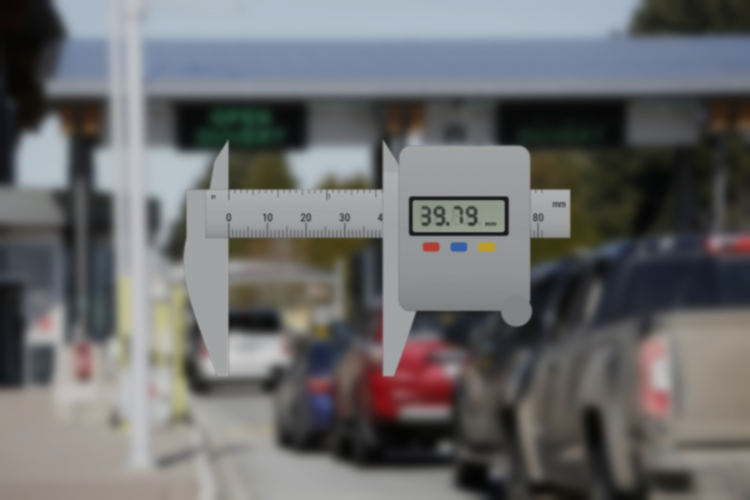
39.79 mm
